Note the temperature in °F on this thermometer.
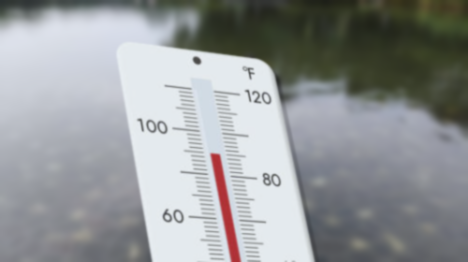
90 °F
